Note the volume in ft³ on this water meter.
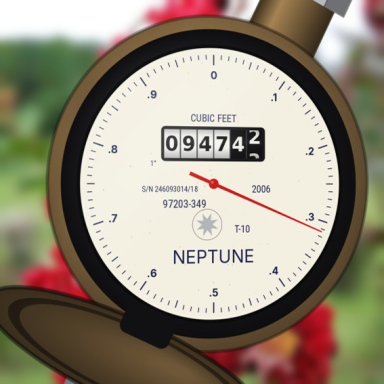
94742.31 ft³
